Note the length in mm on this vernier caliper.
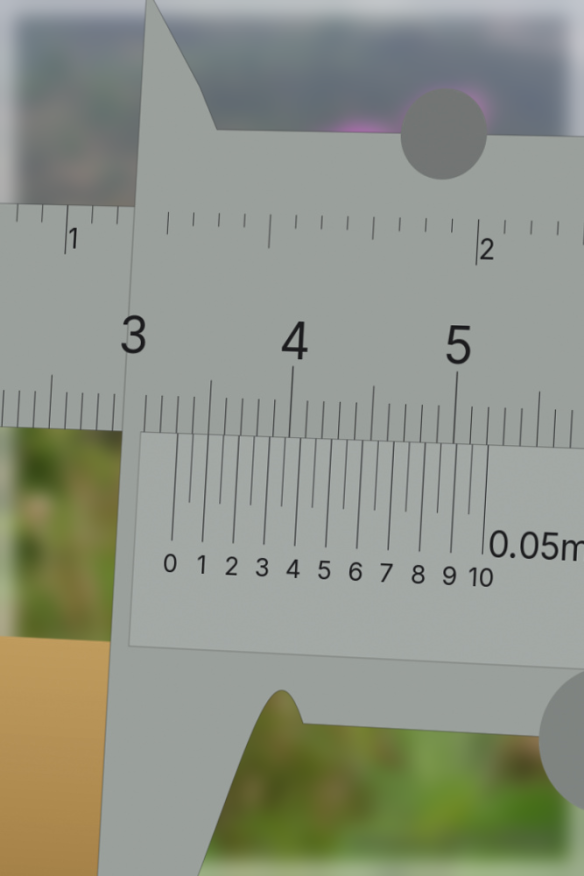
33.1 mm
